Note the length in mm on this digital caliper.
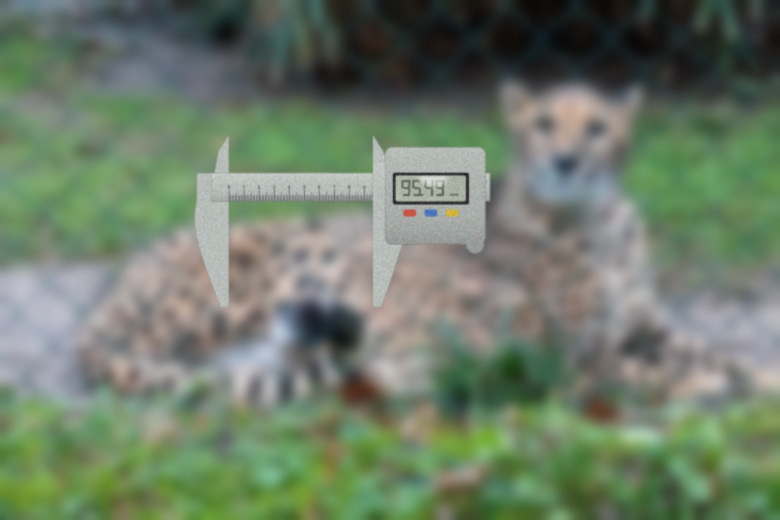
95.49 mm
